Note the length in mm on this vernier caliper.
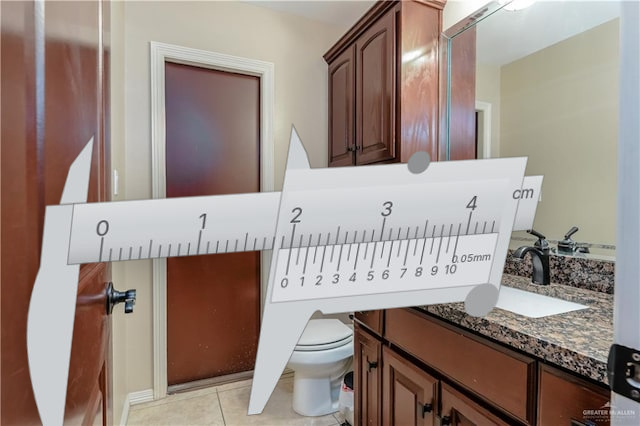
20.0 mm
